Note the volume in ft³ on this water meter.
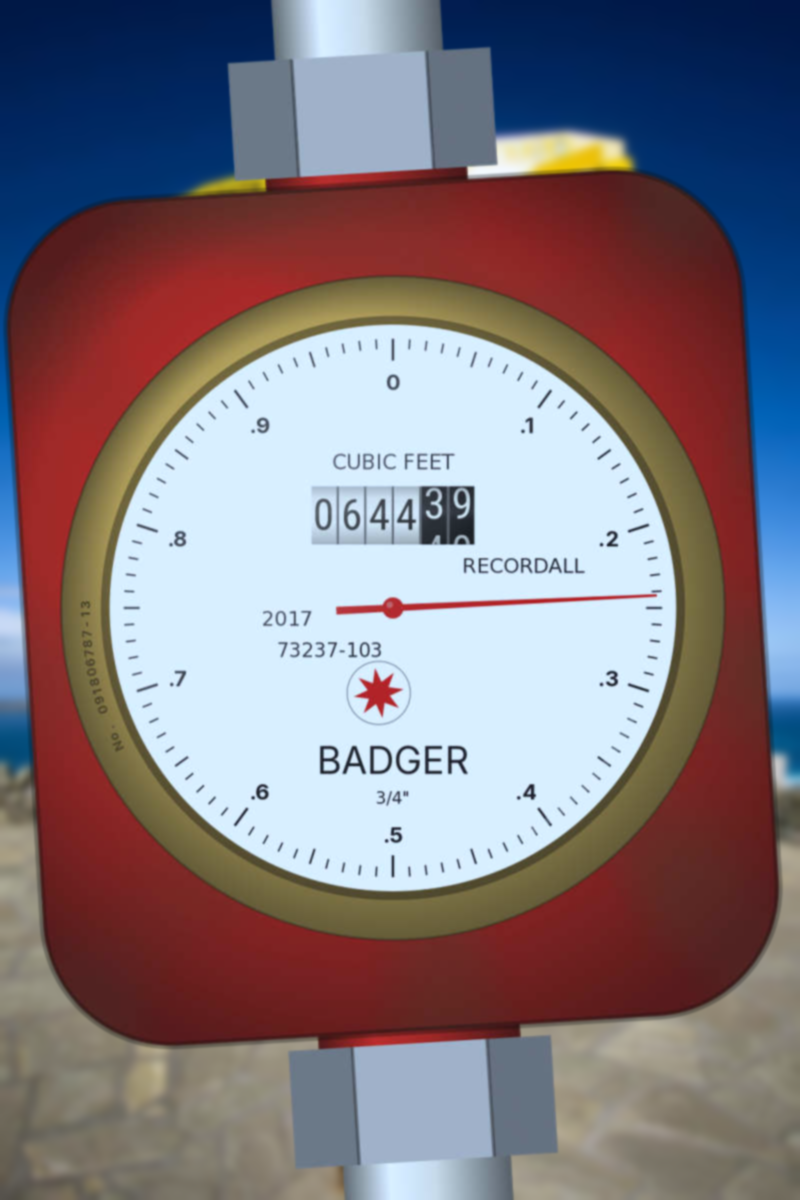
64439.24 ft³
